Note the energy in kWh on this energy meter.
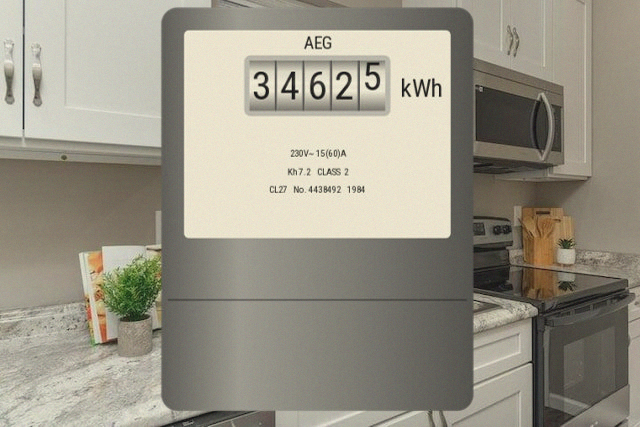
34625 kWh
